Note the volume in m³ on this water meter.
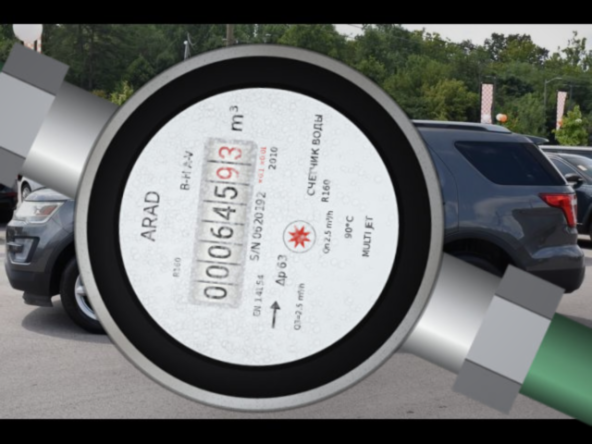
645.93 m³
